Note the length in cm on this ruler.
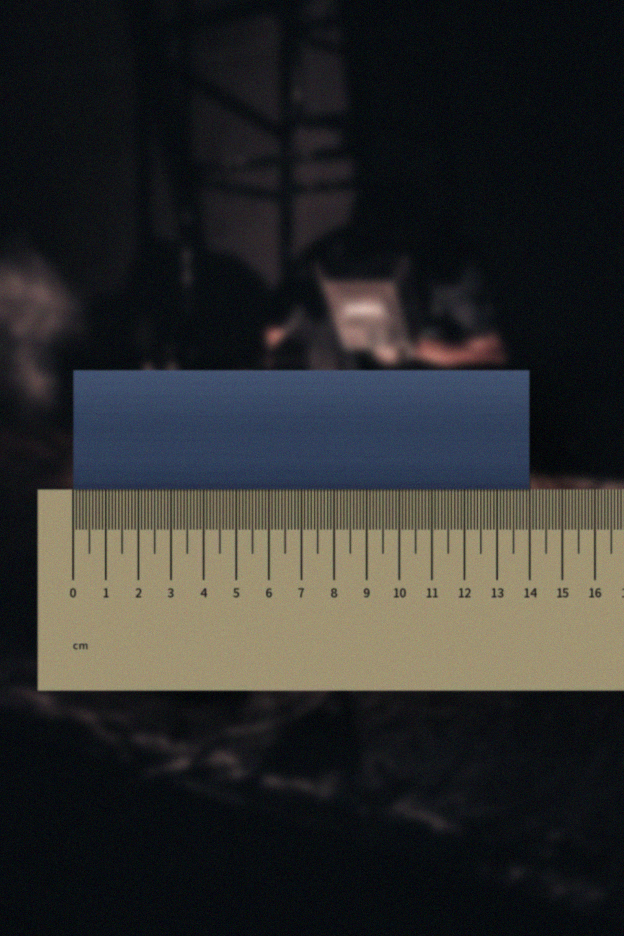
14 cm
